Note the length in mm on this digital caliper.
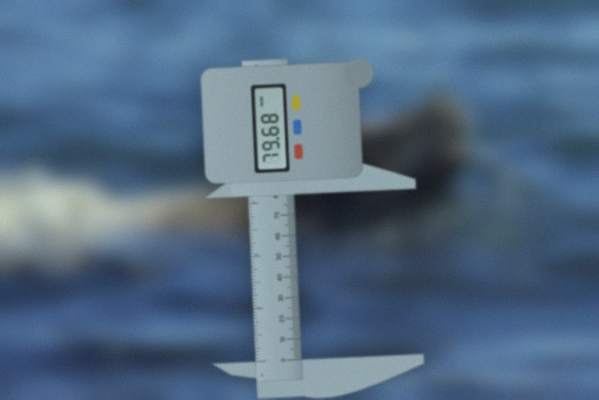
79.68 mm
